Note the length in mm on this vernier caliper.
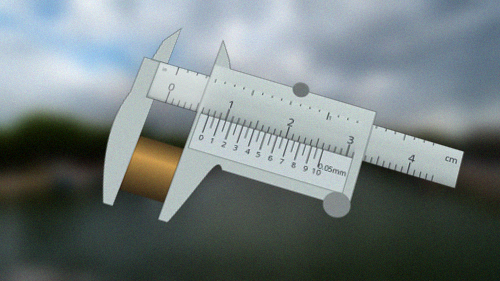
7.2 mm
